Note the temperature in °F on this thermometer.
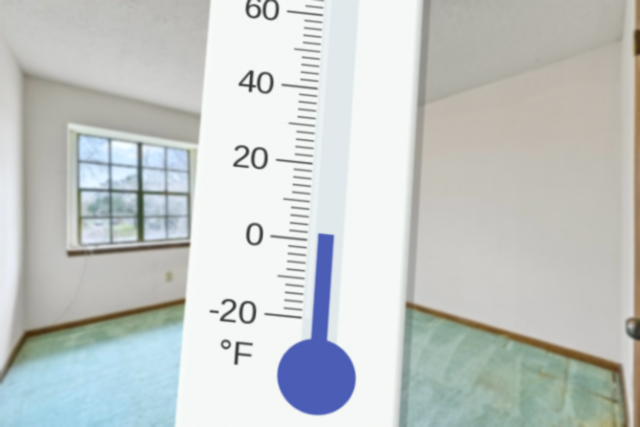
2 °F
